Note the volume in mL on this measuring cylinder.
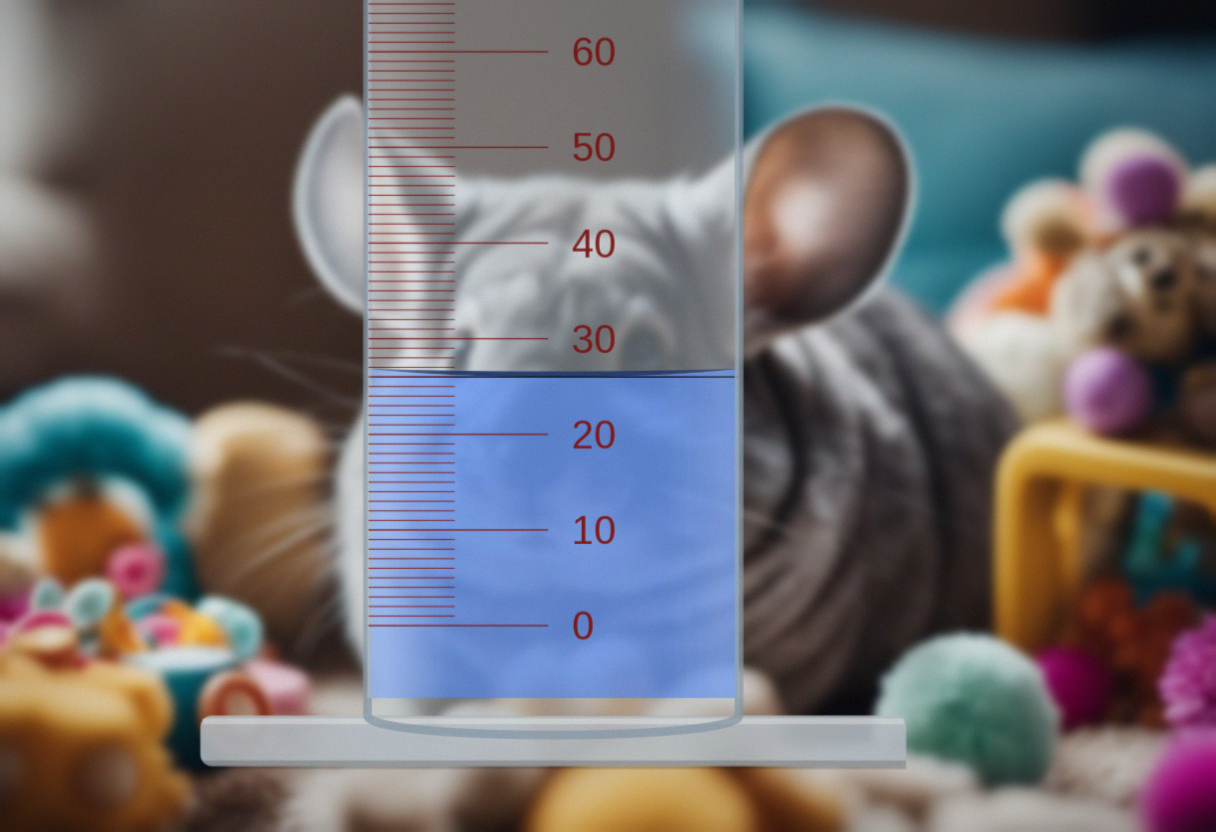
26 mL
